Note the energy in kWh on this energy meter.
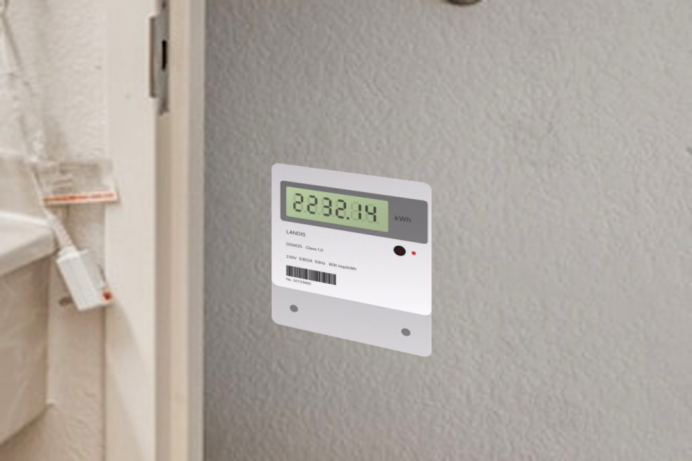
2232.14 kWh
